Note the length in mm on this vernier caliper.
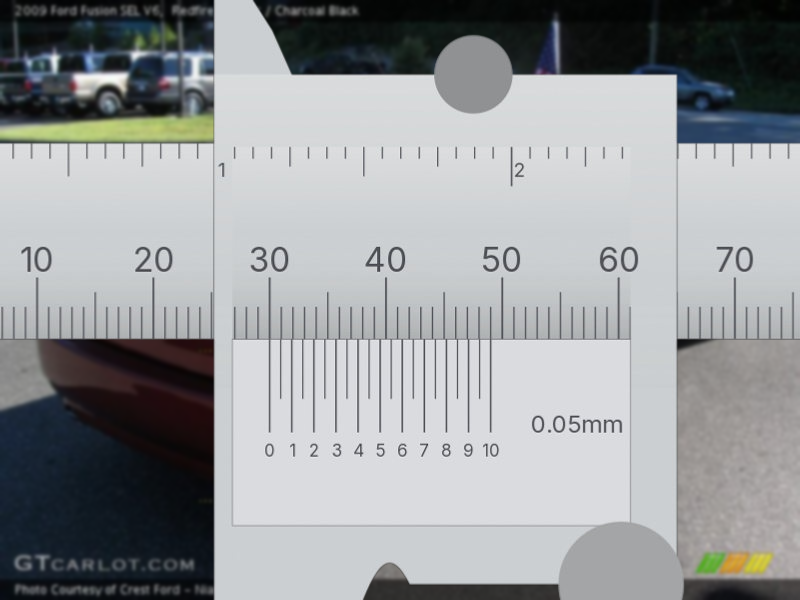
30.0 mm
